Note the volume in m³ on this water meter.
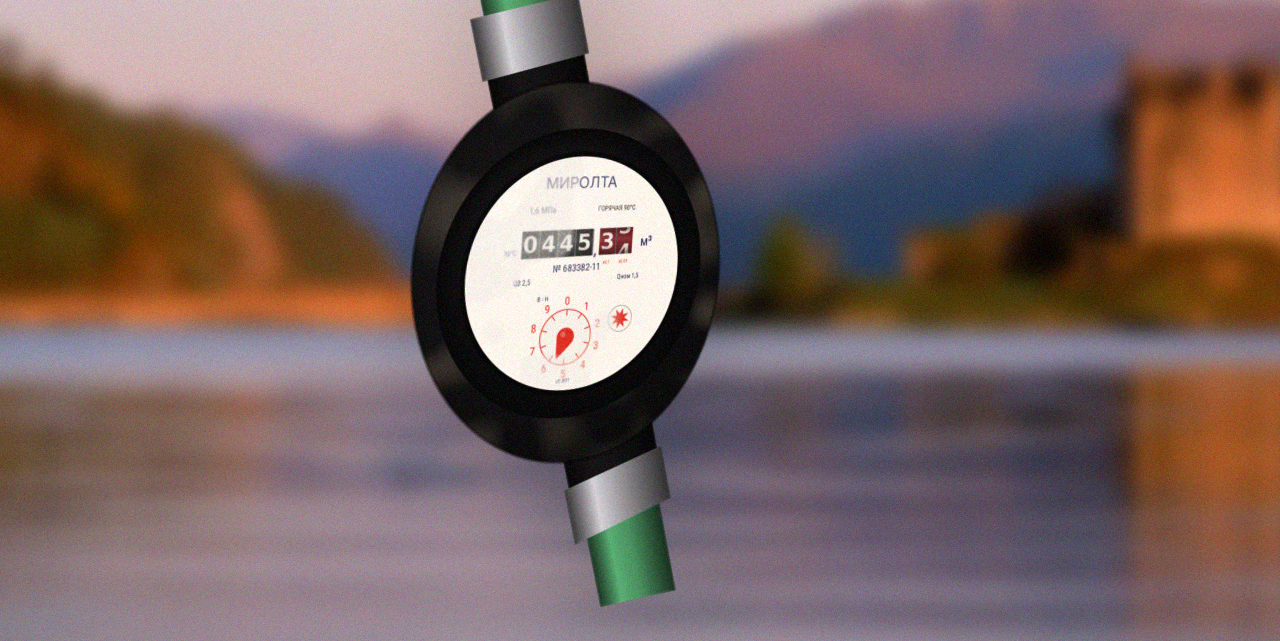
445.335 m³
